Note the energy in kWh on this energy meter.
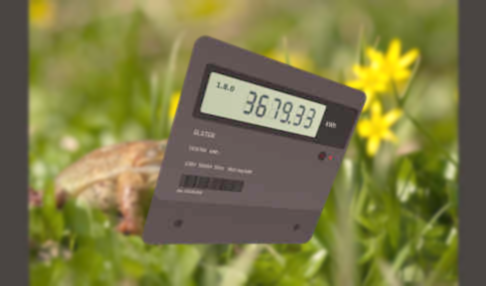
3679.33 kWh
